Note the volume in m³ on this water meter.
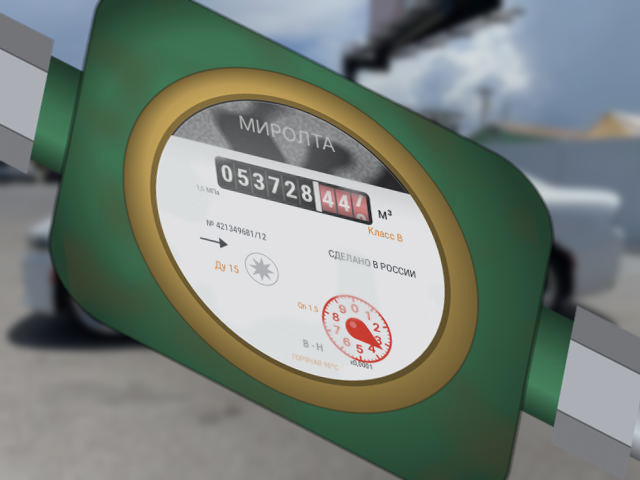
53728.4473 m³
